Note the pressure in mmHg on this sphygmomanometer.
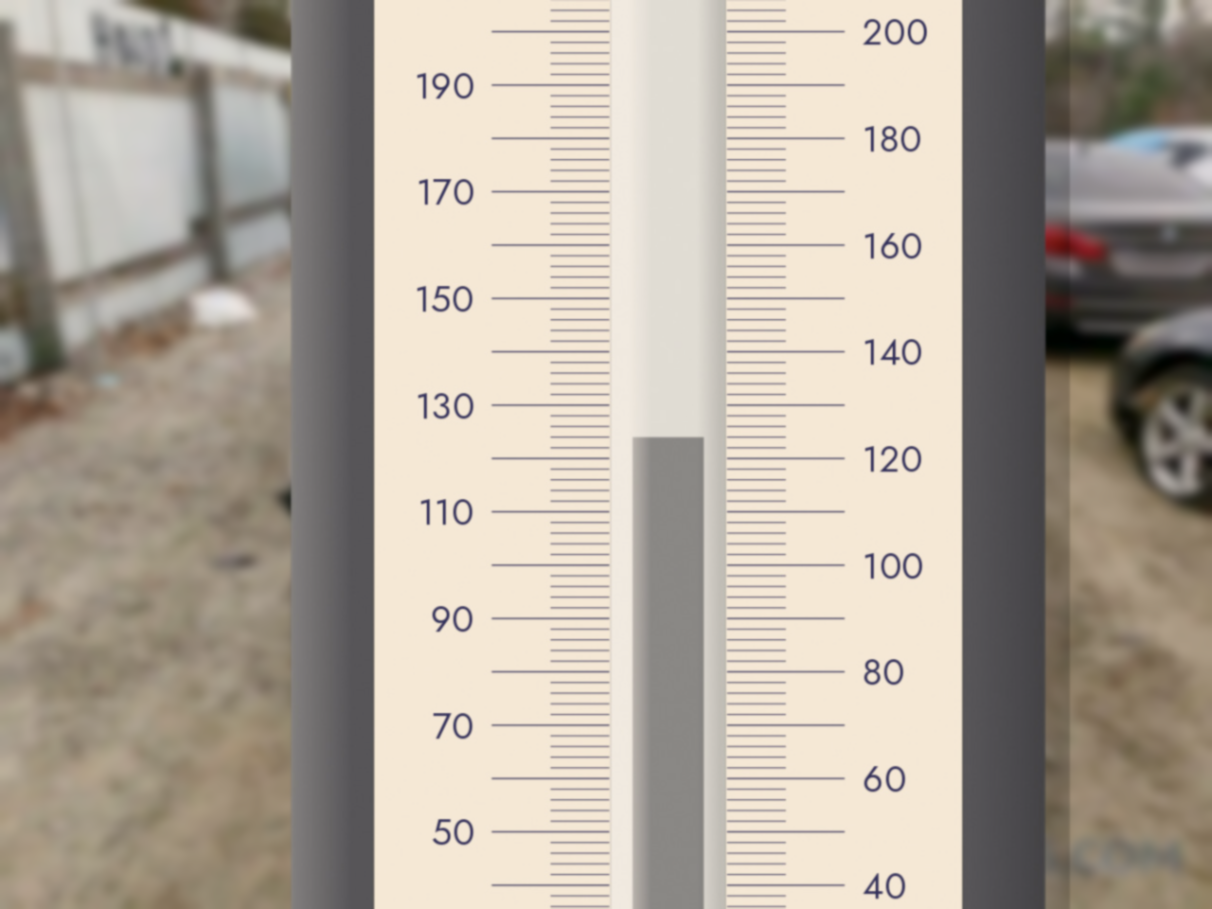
124 mmHg
